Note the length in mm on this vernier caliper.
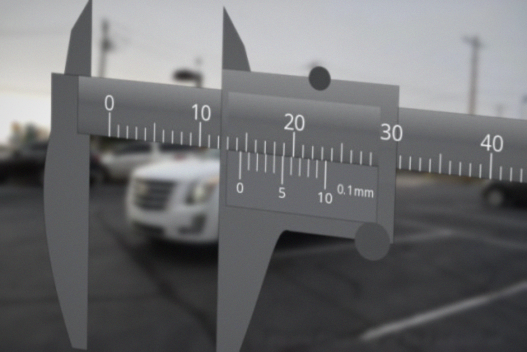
14.4 mm
